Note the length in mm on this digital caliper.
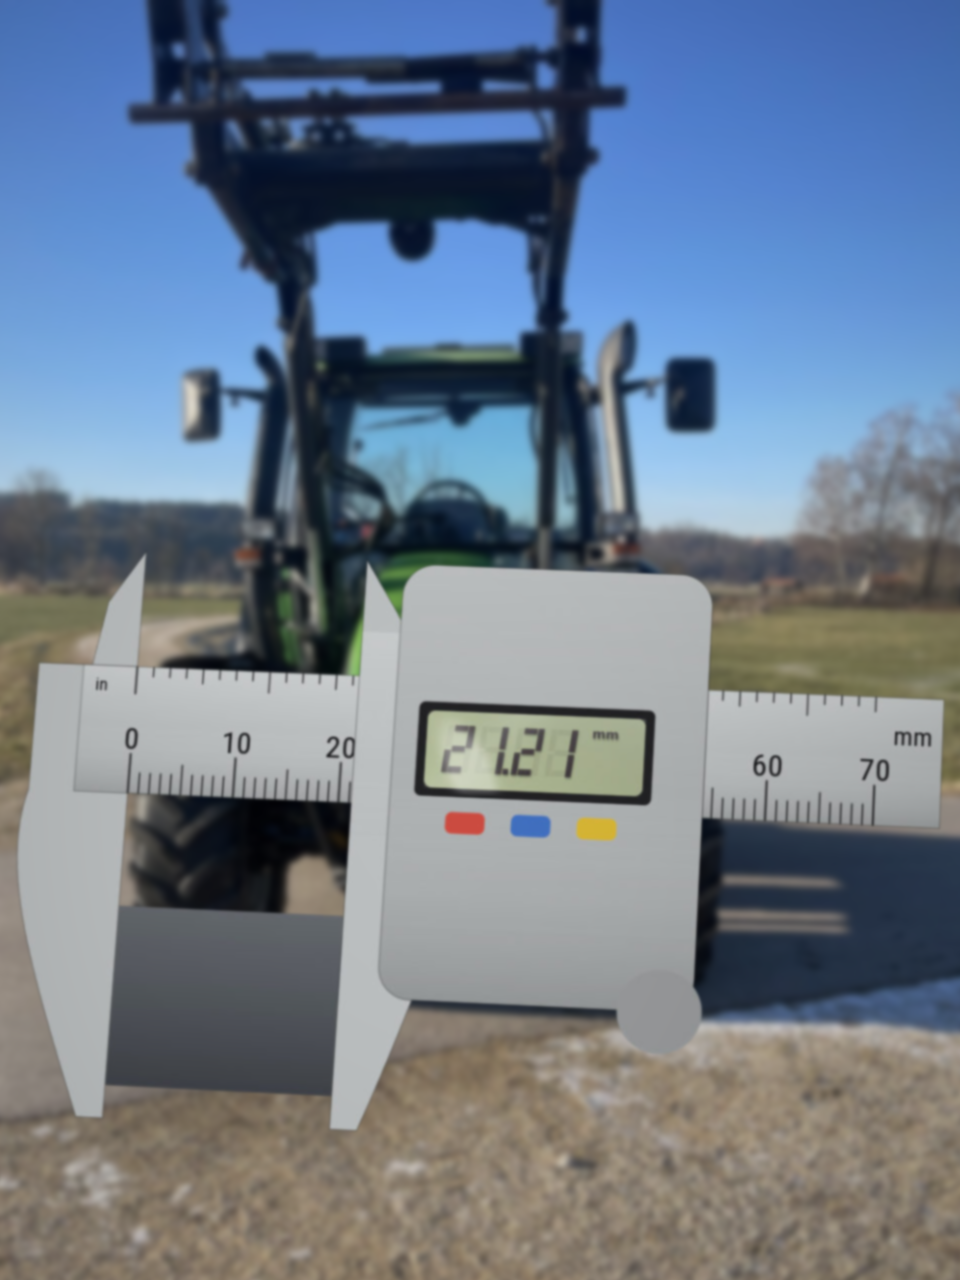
21.21 mm
